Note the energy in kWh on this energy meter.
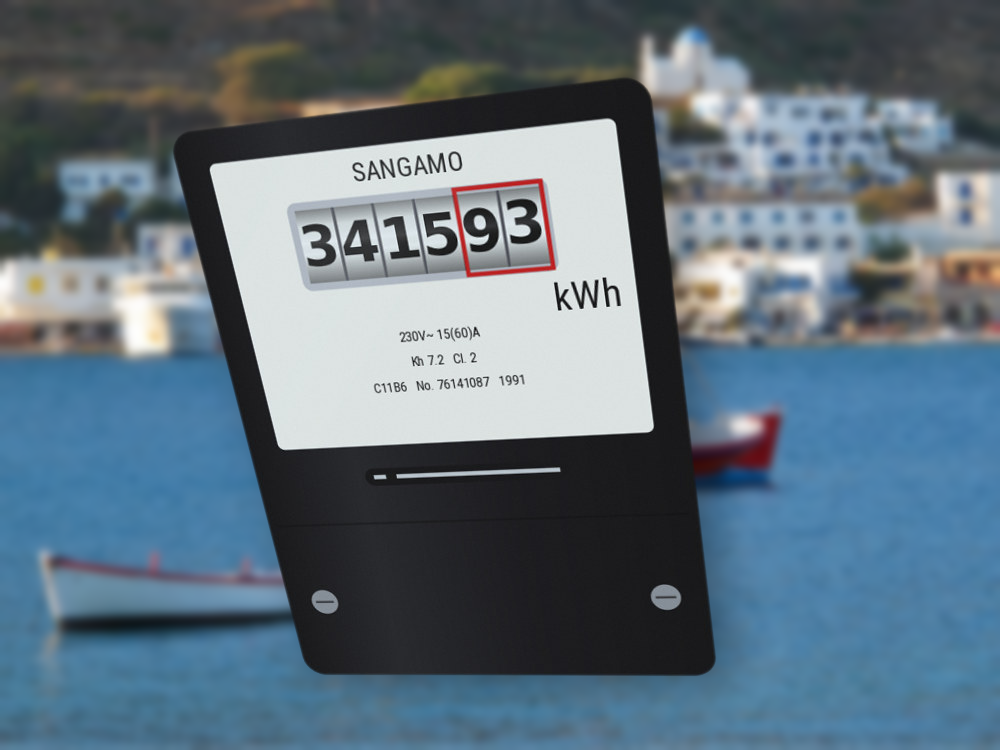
3415.93 kWh
